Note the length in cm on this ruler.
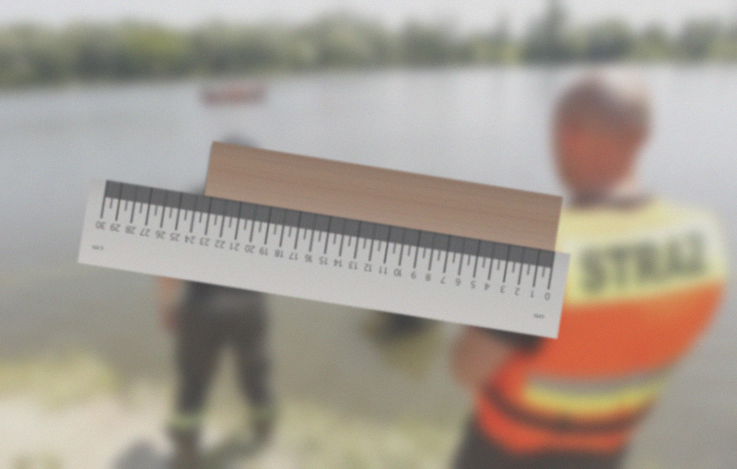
23.5 cm
